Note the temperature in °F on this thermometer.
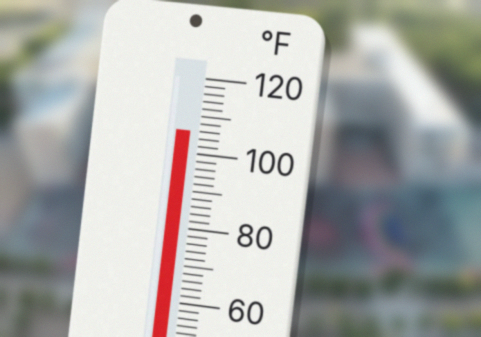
106 °F
